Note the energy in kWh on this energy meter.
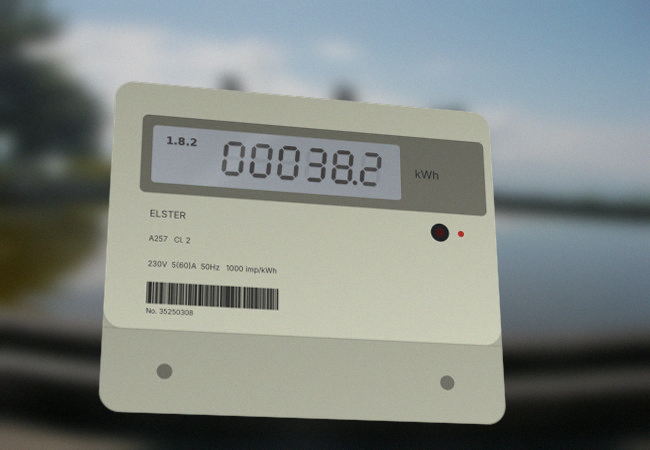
38.2 kWh
